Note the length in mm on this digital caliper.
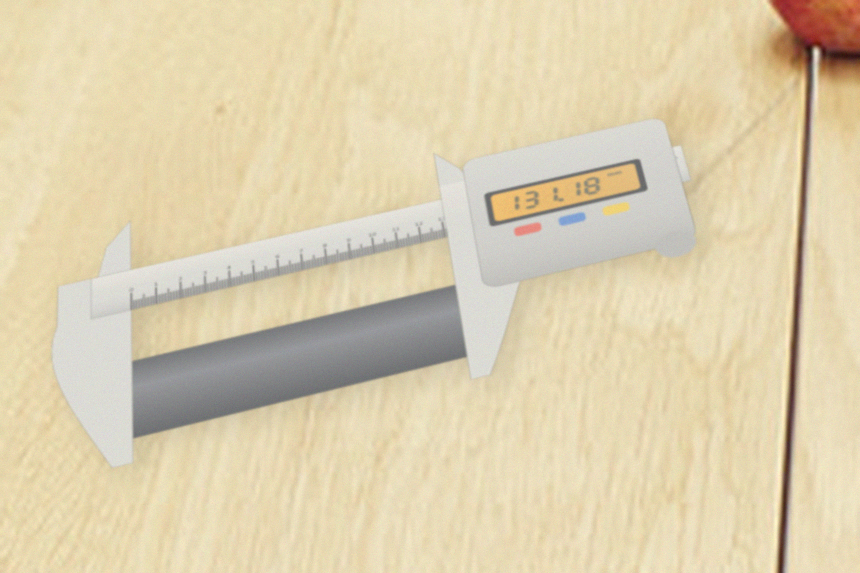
131.18 mm
